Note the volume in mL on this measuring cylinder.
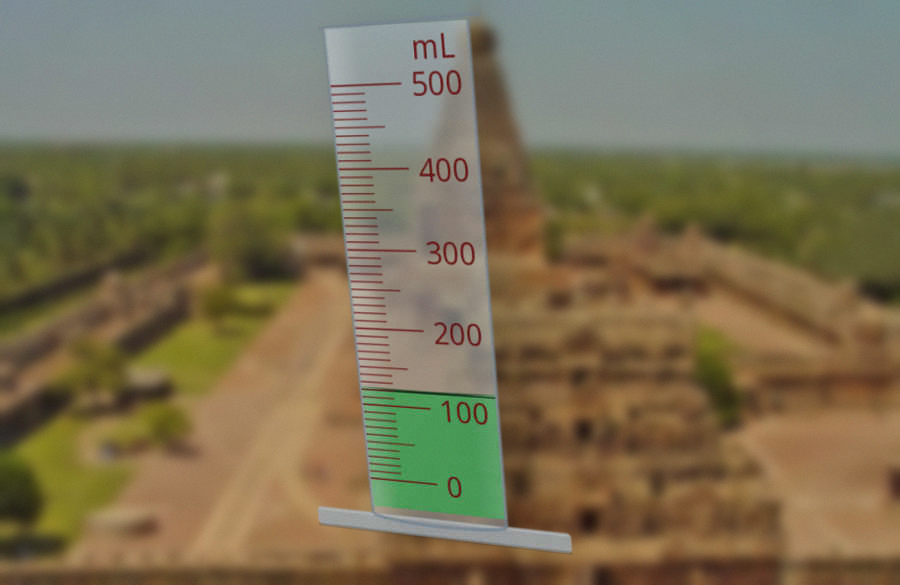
120 mL
